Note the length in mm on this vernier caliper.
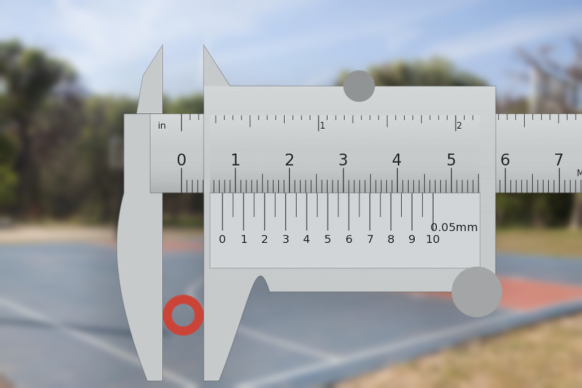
7.6 mm
